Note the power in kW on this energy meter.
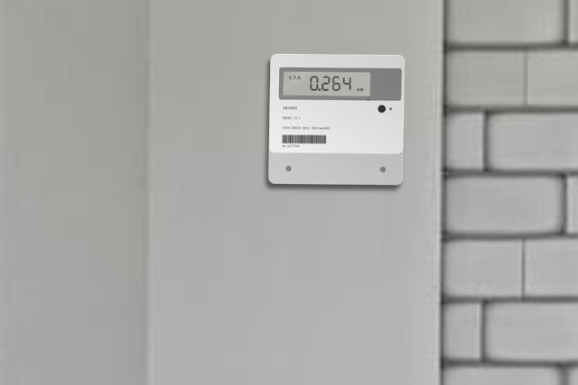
0.264 kW
